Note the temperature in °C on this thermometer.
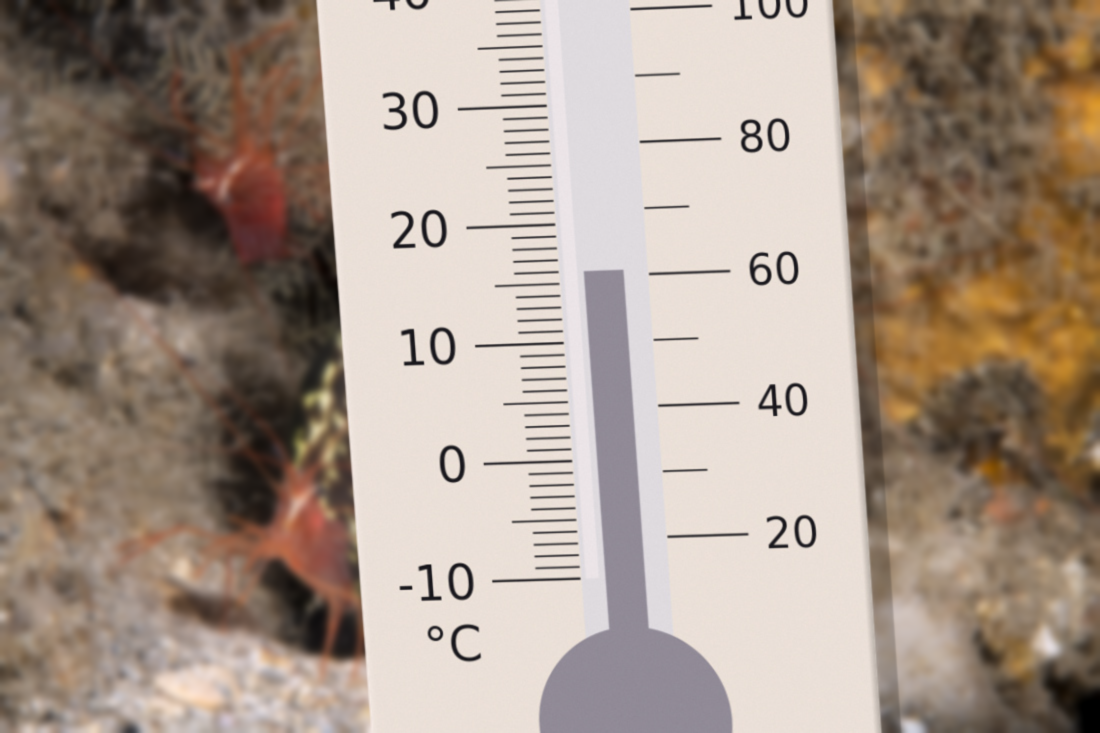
16 °C
